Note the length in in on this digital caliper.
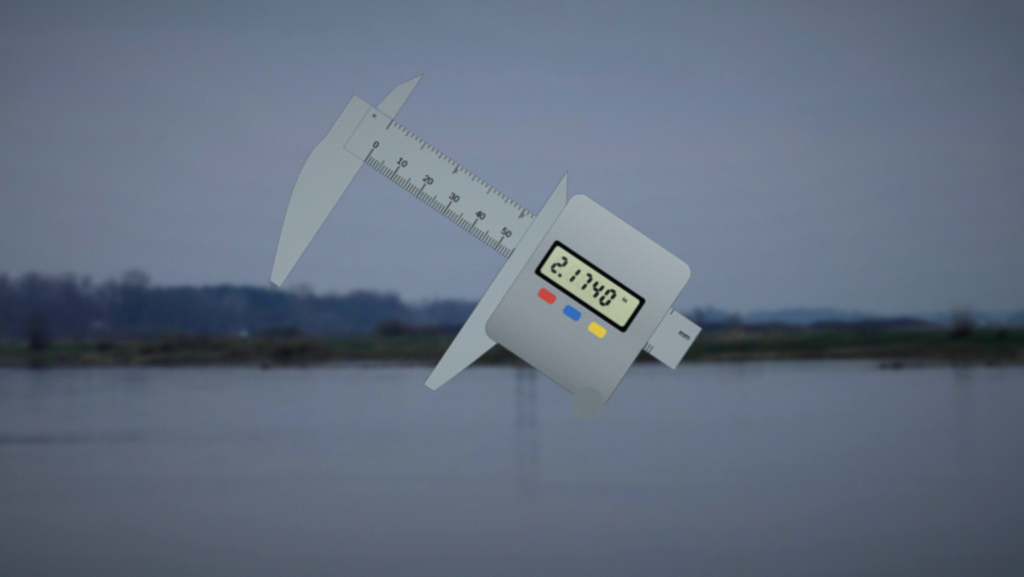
2.1740 in
